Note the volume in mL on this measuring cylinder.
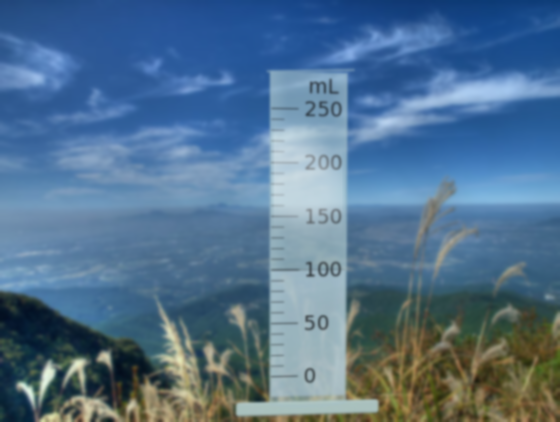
100 mL
